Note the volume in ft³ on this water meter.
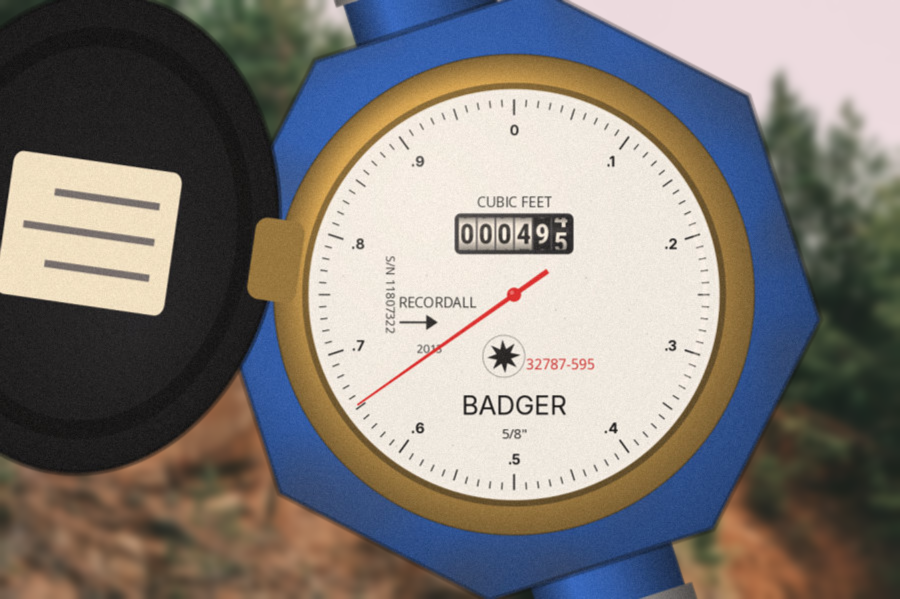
494.65 ft³
